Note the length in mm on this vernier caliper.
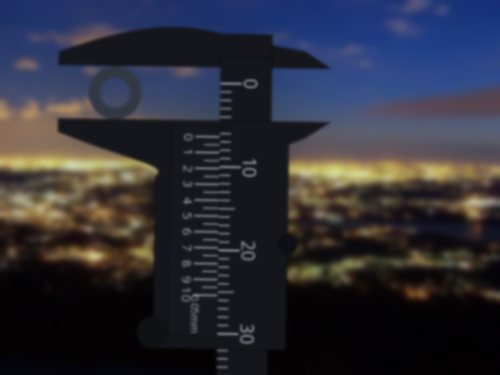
6.4 mm
